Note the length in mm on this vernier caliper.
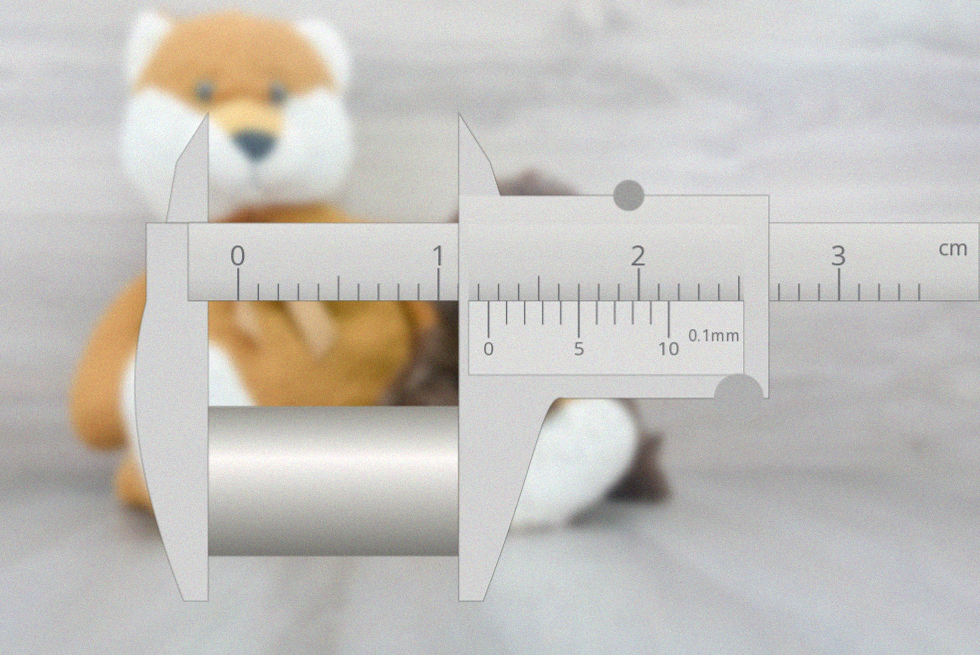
12.5 mm
